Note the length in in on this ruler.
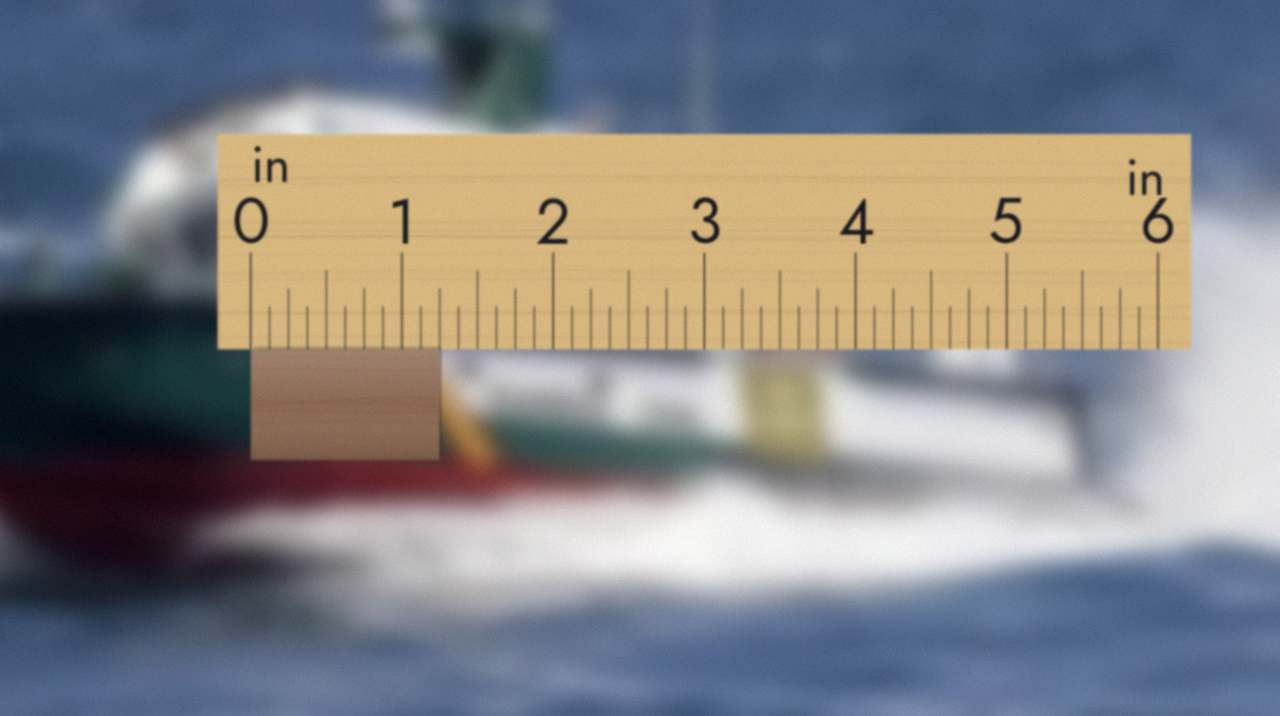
1.25 in
